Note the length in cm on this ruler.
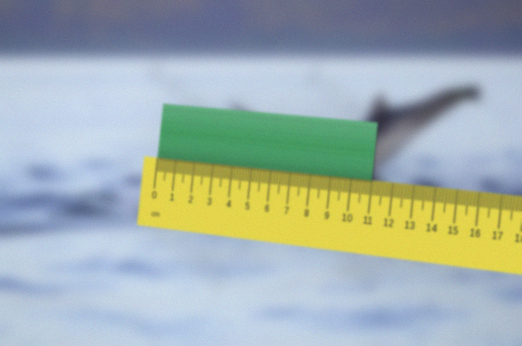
11 cm
